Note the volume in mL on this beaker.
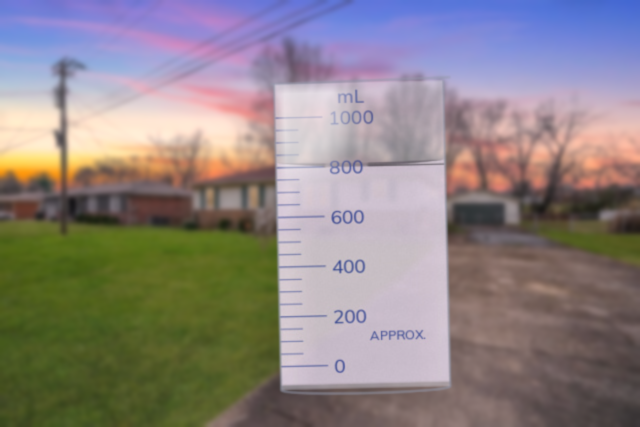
800 mL
